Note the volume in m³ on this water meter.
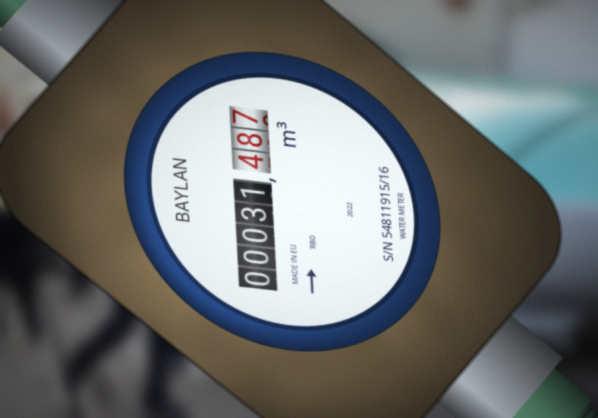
31.487 m³
